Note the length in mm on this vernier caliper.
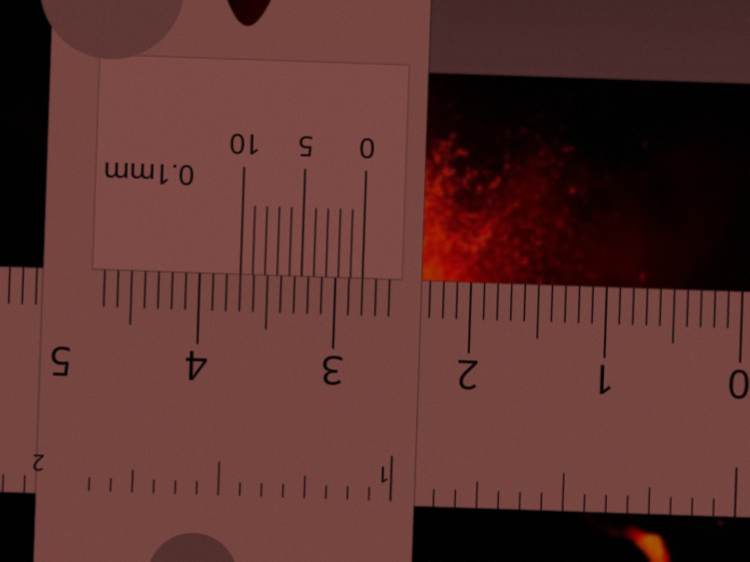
28.0 mm
